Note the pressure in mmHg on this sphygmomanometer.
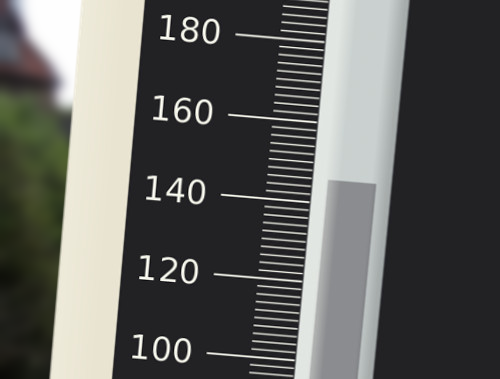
146 mmHg
